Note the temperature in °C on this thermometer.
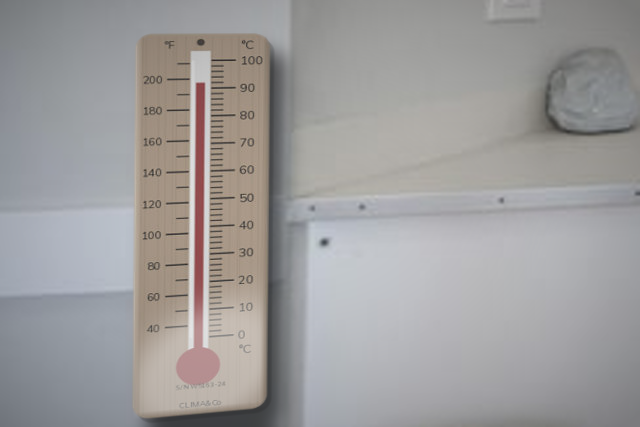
92 °C
